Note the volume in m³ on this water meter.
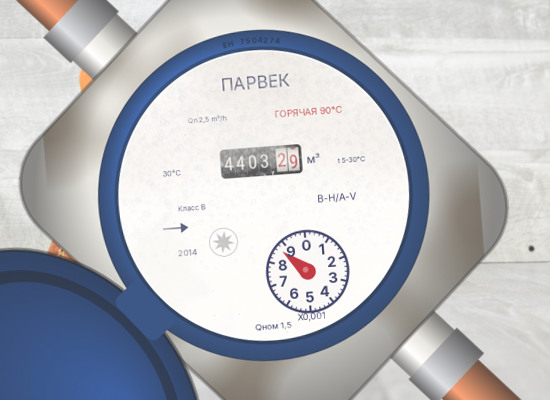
4403.288 m³
